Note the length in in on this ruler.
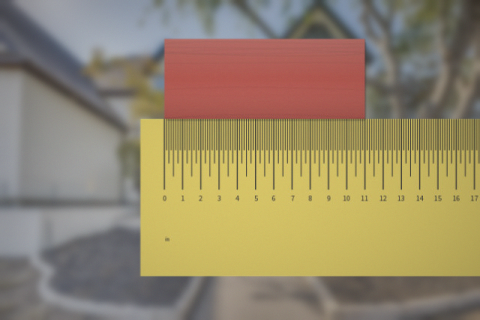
11 in
